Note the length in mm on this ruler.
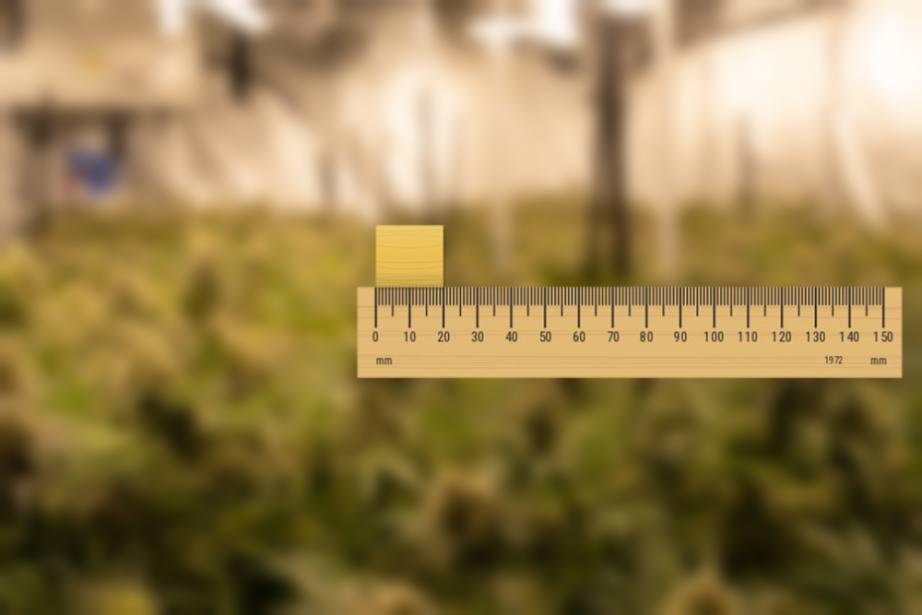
20 mm
